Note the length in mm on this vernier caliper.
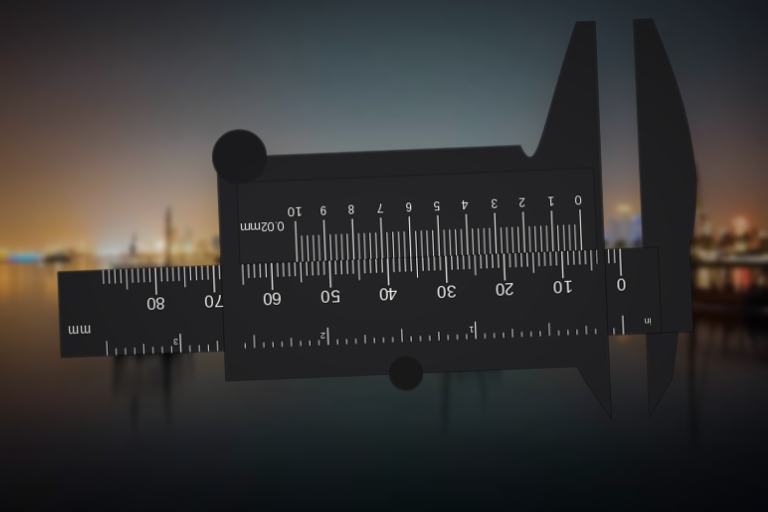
6.6 mm
